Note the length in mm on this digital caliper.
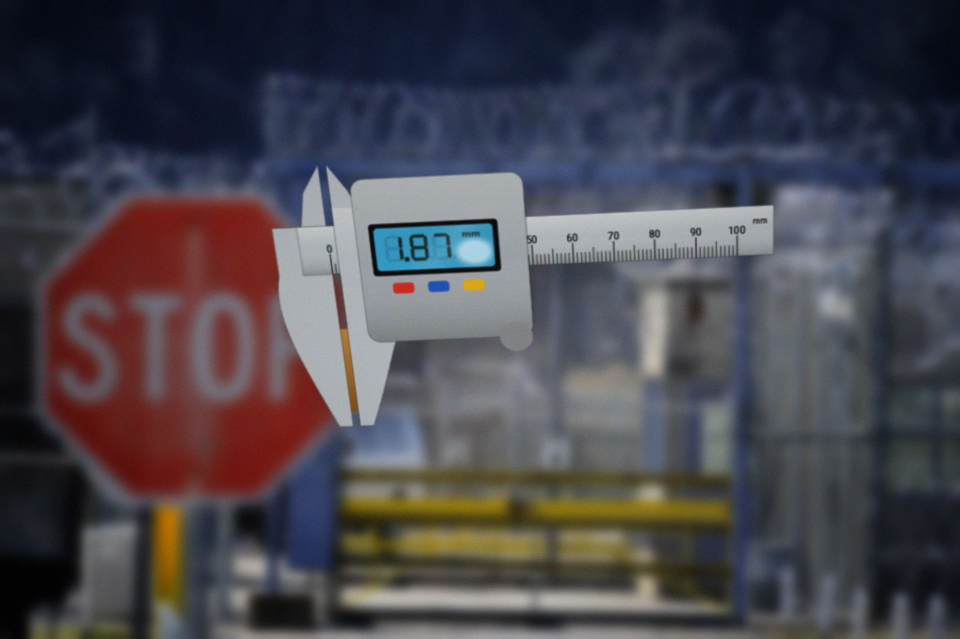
1.87 mm
